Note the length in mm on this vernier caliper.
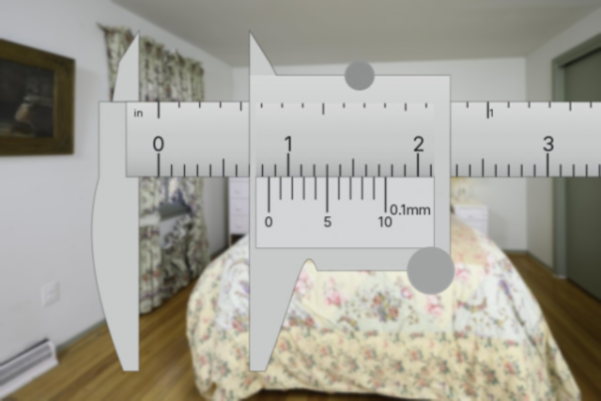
8.5 mm
